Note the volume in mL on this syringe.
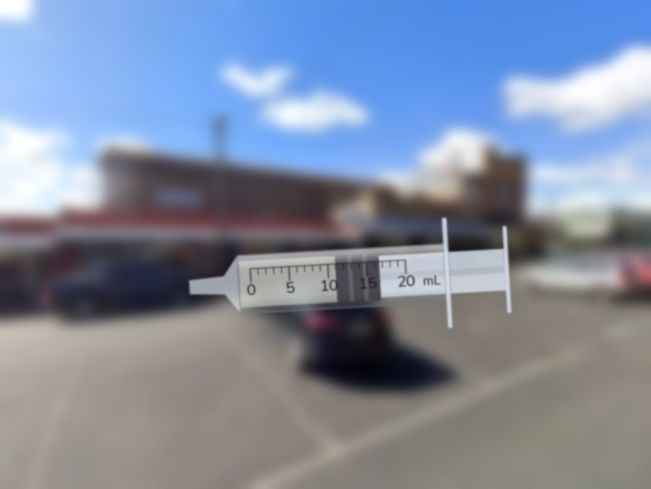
11 mL
